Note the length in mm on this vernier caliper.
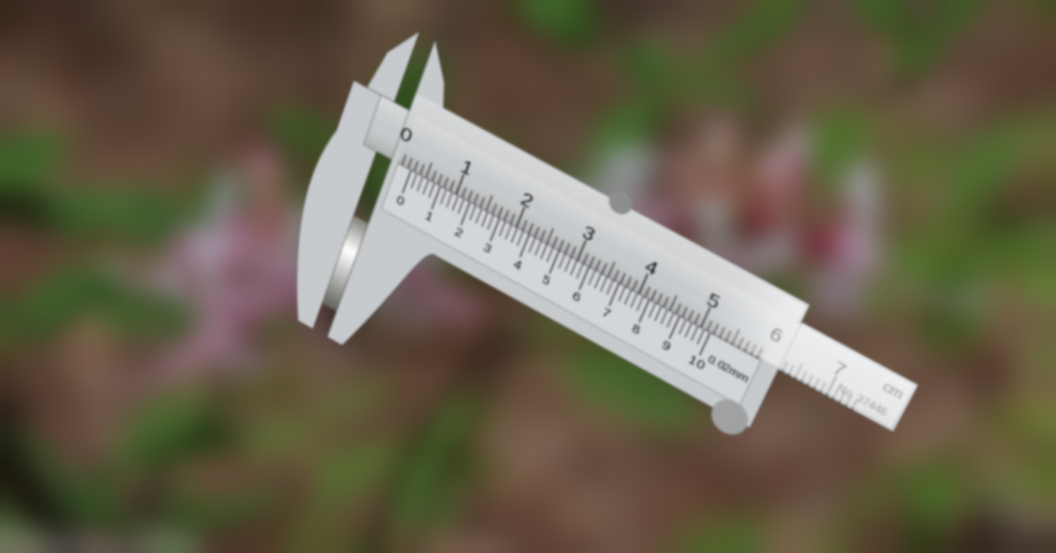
2.5 mm
